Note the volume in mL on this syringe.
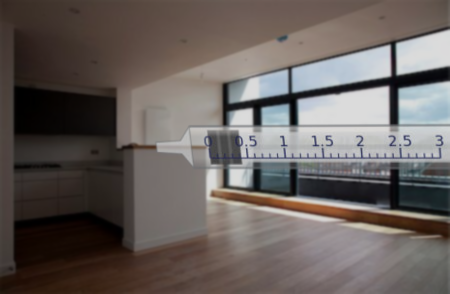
0 mL
